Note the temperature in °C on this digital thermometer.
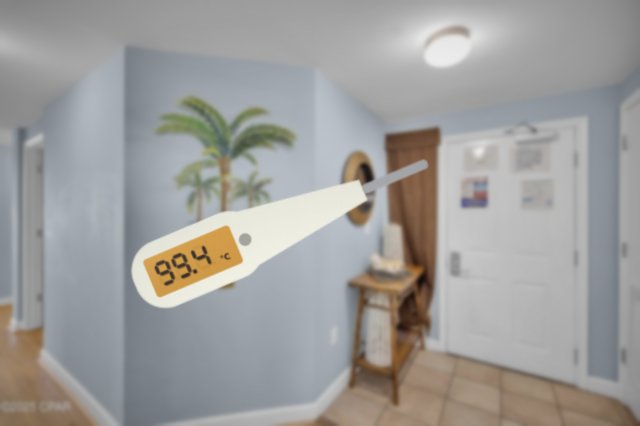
99.4 °C
